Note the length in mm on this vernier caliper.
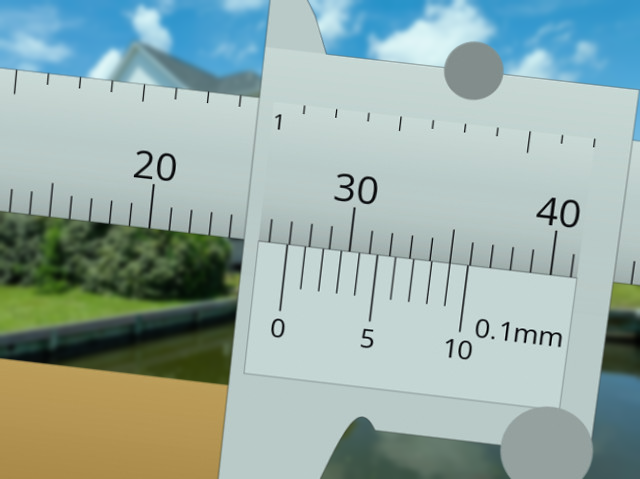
26.9 mm
